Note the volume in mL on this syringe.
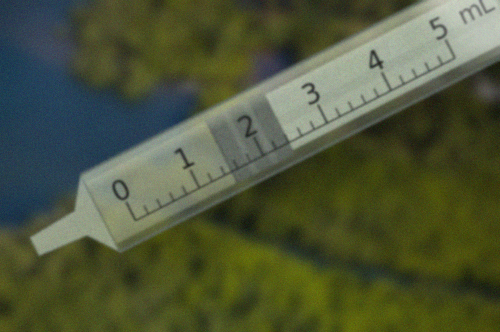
1.5 mL
